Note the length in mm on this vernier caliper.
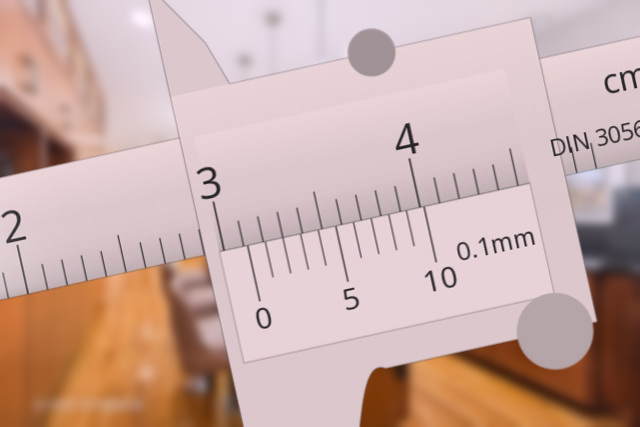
31.2 mm
